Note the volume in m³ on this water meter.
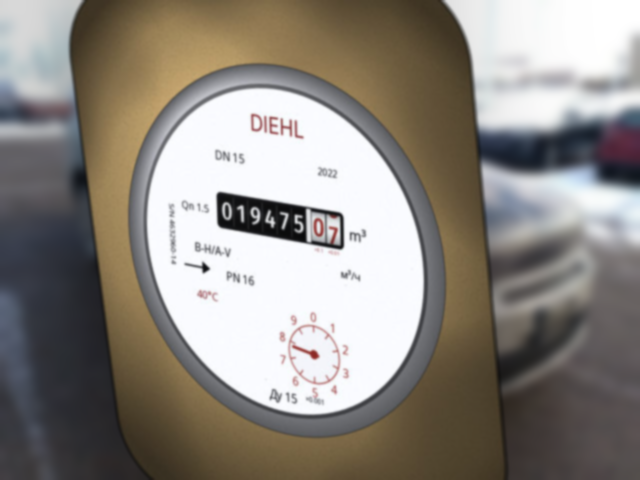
19475.067 m³
